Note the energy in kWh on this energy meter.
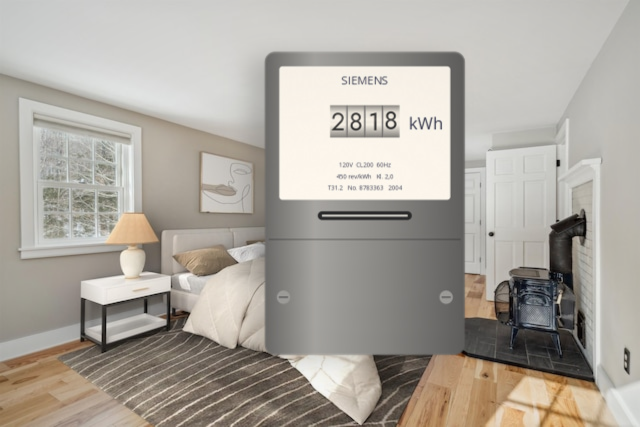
2818 kWh
